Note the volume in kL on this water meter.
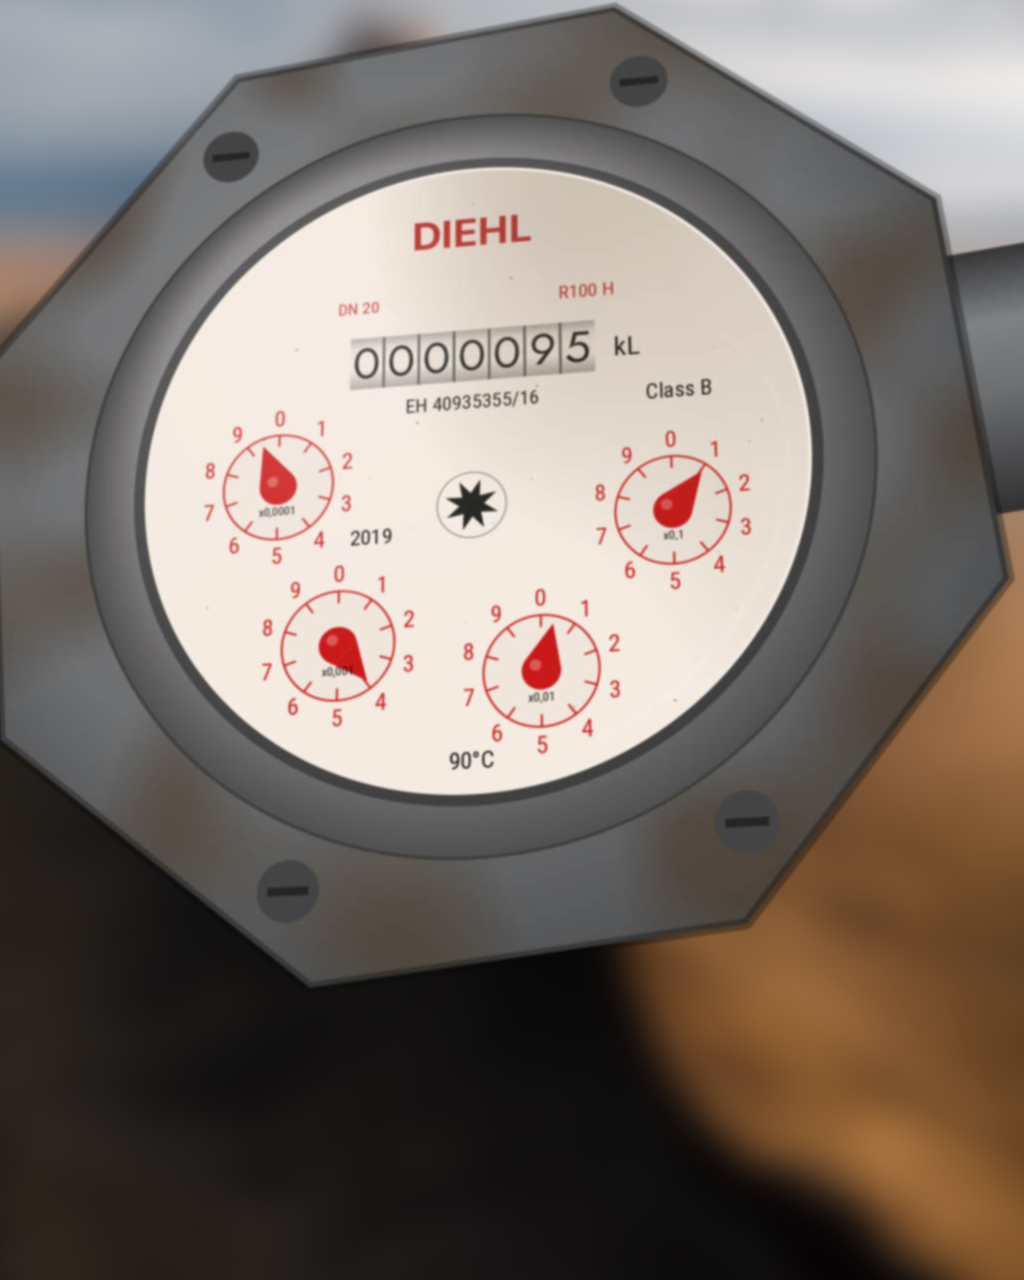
95.1039 kL
